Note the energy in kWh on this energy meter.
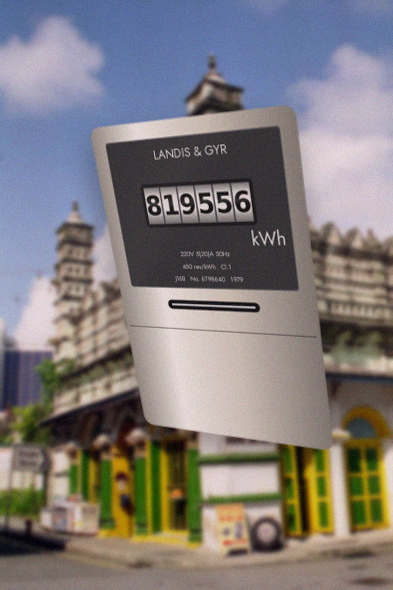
819556 kWh
